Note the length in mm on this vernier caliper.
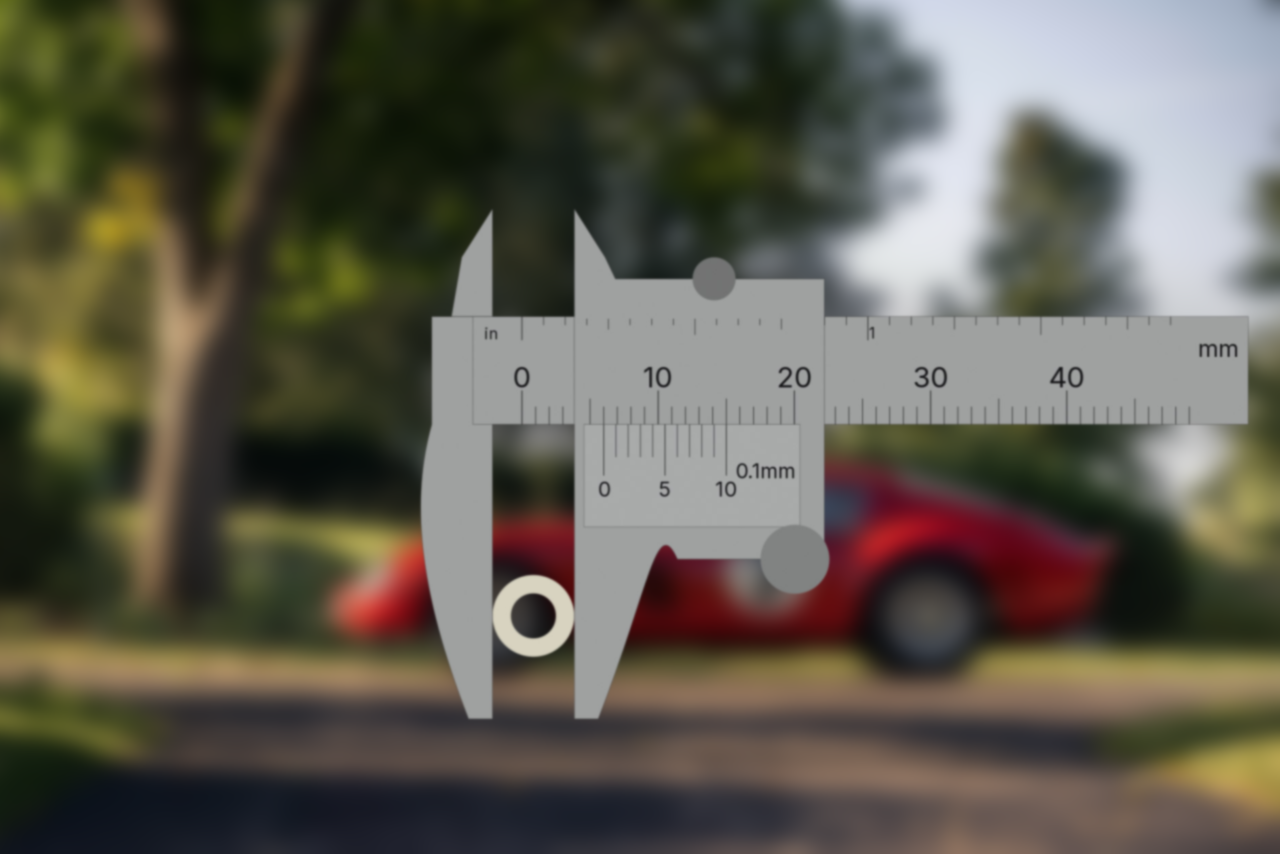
6.0 mm
